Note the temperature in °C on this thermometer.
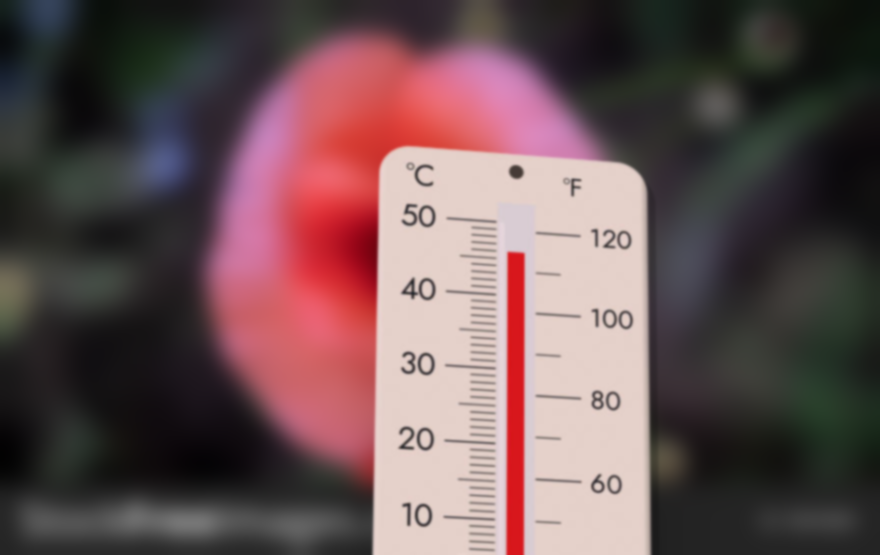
46 °C
